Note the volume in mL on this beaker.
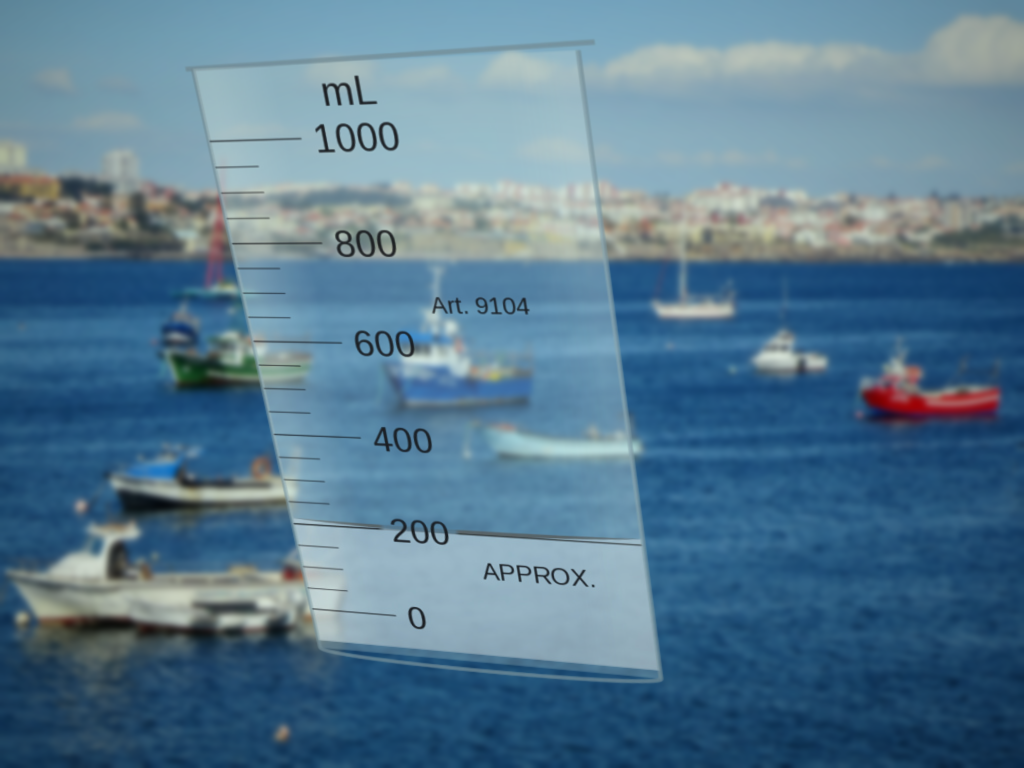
200 mL
